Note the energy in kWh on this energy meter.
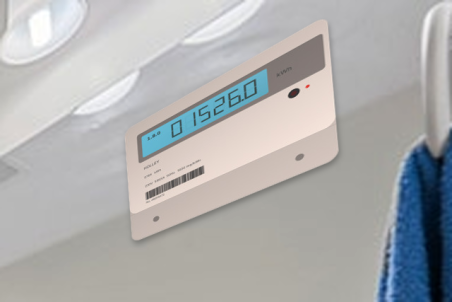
1526.0 kWh
